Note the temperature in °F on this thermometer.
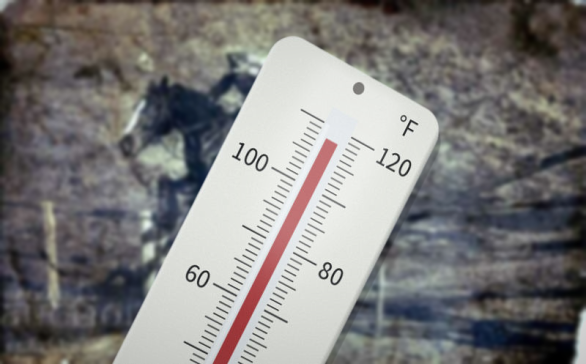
116 °F
